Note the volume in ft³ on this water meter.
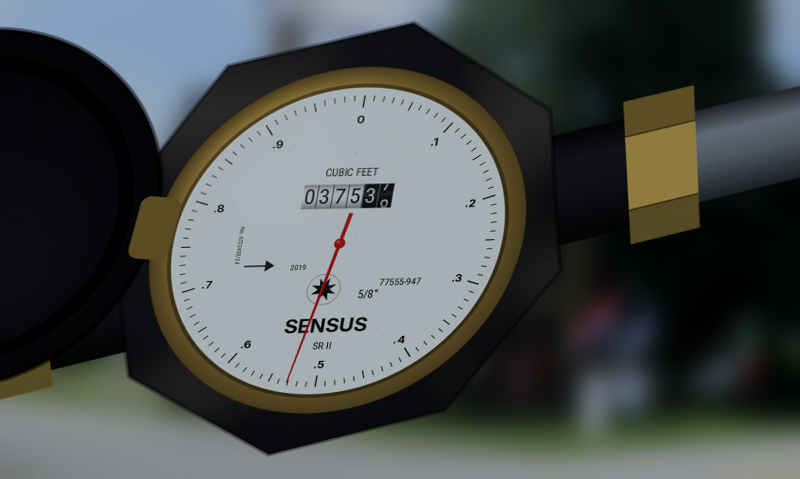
37537.53 ft³
